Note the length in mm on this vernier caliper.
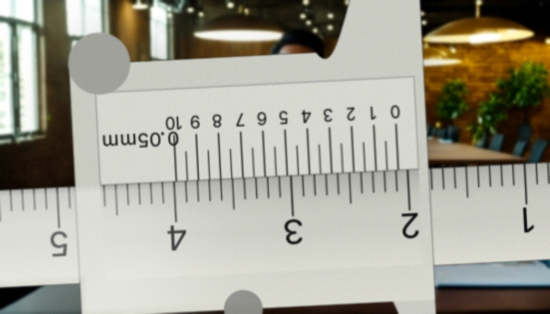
20.8 mm
